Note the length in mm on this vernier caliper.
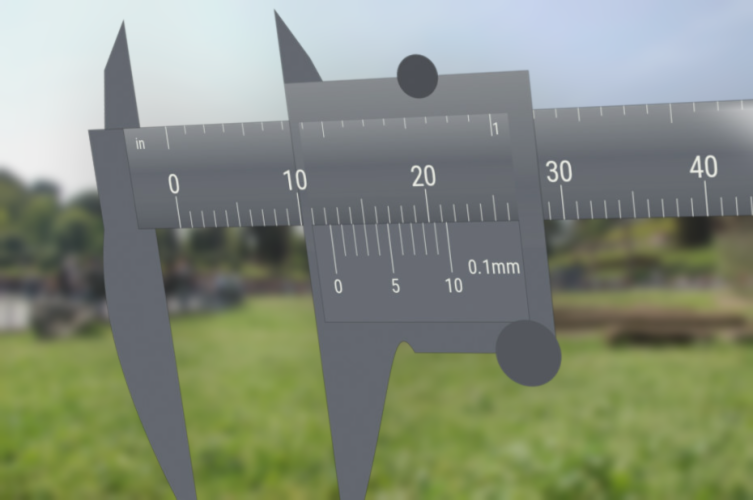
12.3 mm
